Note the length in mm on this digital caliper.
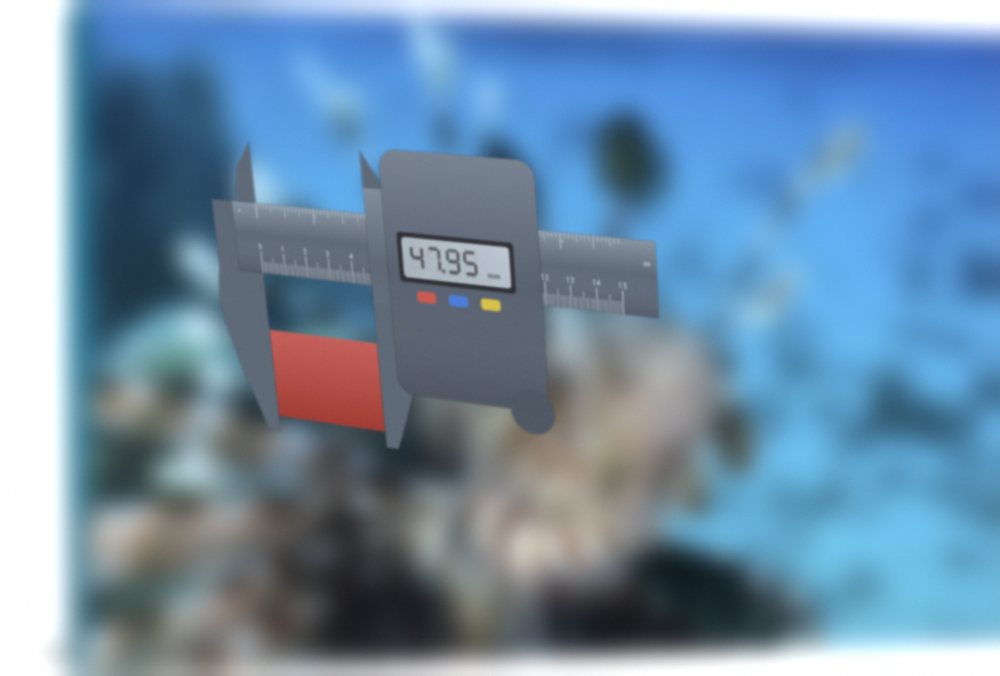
47.95 mm
